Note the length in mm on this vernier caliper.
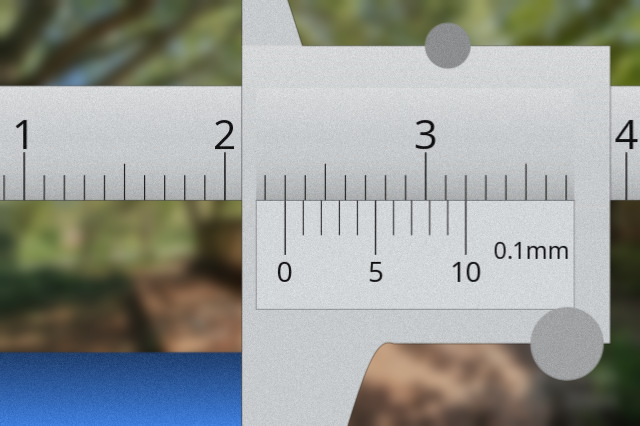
23.0 mm
